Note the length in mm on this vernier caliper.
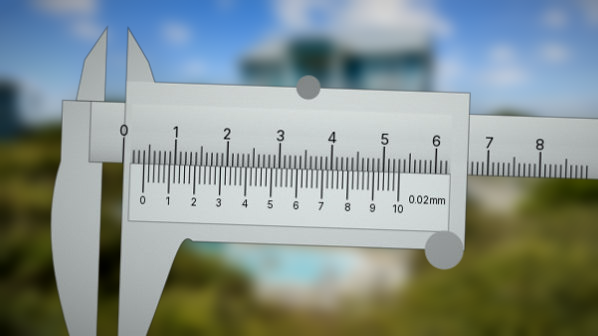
4.0 mm
